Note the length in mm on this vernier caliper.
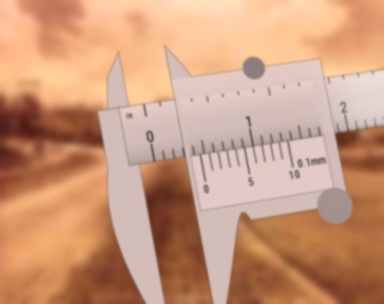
4.6 mm
